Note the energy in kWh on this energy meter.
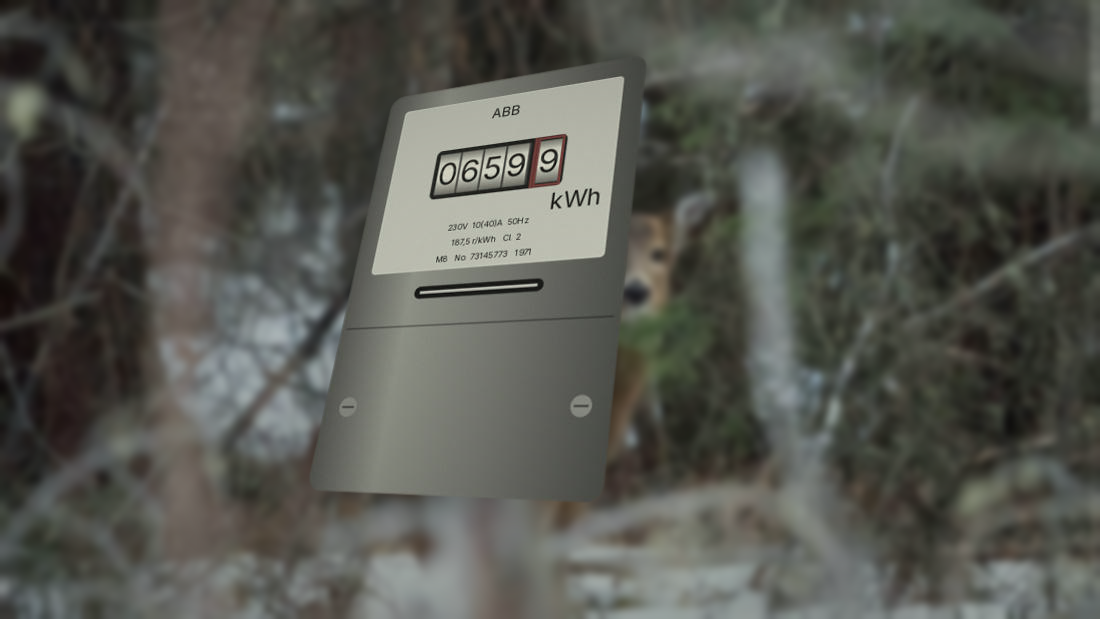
659.9 kWh
